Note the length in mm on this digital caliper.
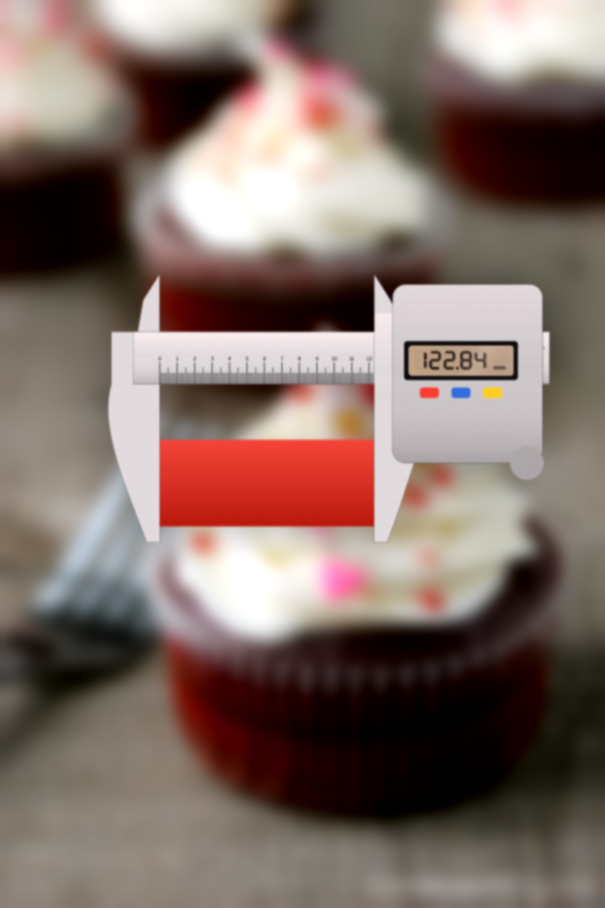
122.84 mm
